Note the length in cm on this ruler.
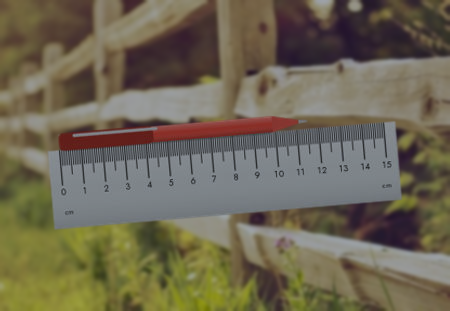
11.5 cm
